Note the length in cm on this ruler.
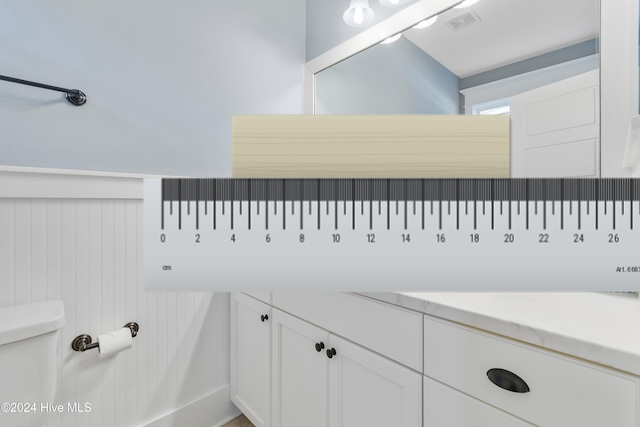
16 cm
